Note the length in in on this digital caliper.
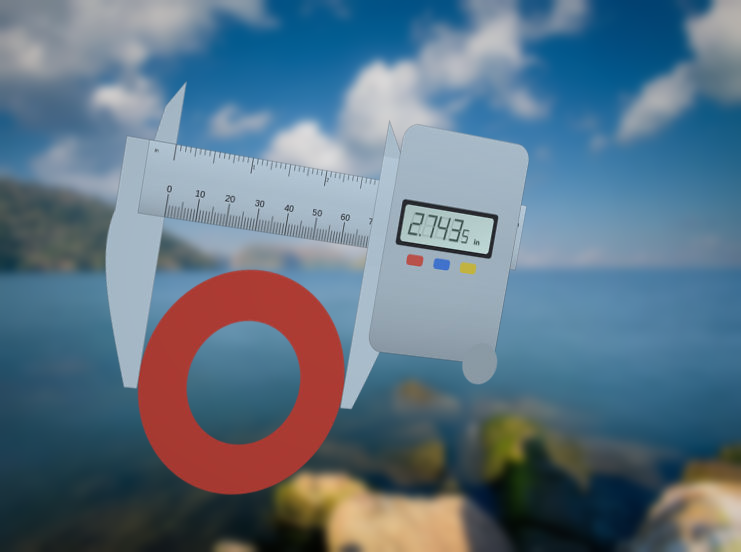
2.7435 in
